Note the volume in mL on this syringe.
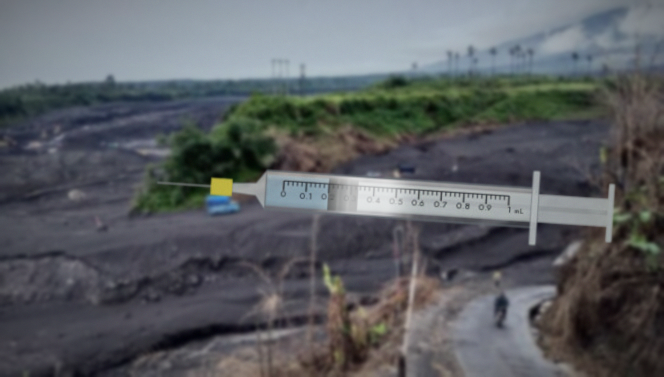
0.2 mL
